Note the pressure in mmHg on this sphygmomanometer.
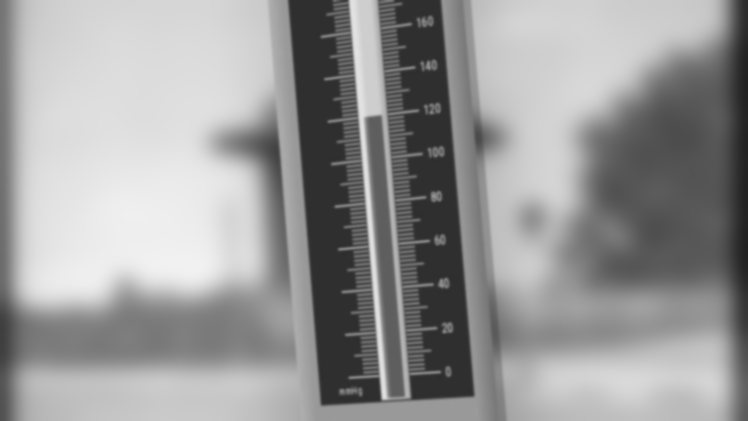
120 mmHg
